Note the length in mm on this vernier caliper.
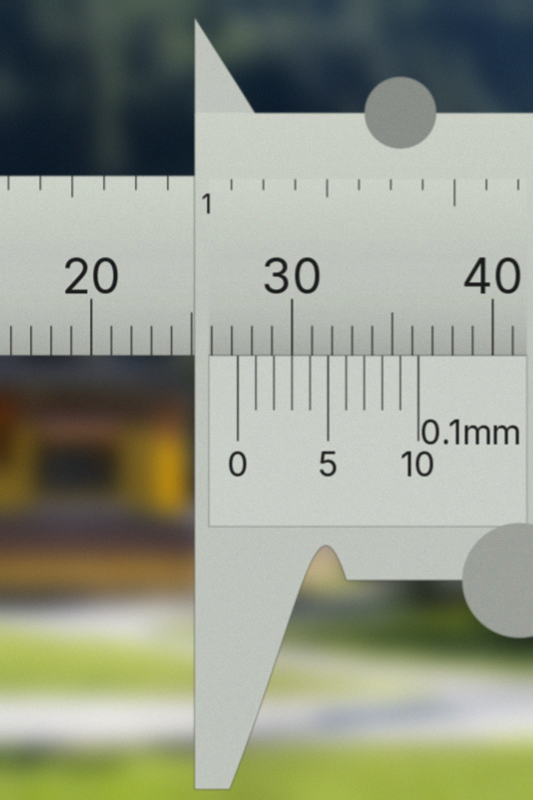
27.3 mm
